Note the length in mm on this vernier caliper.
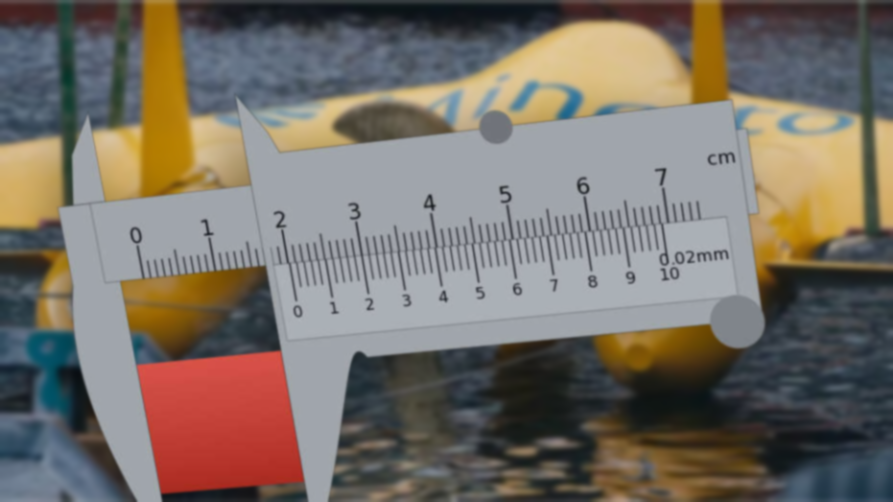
20.2 mm
